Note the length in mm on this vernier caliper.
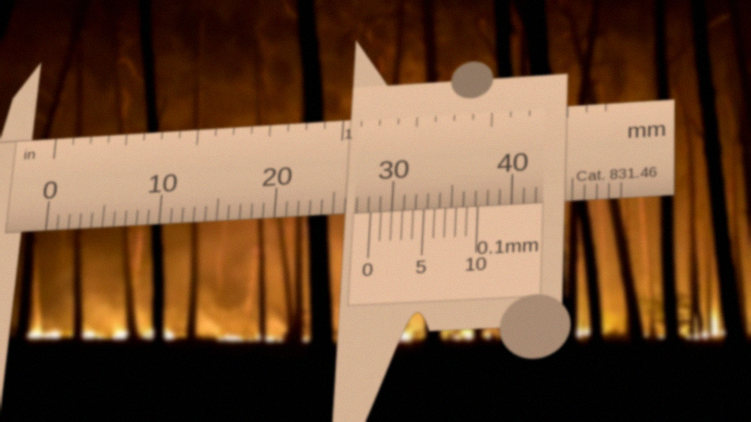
28.2 mm
